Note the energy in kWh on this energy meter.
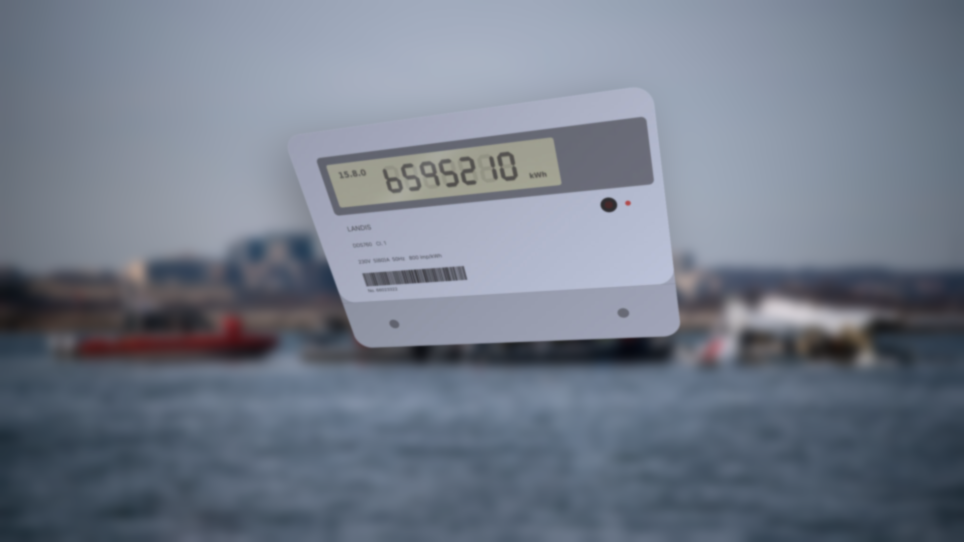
6595210 kWh
